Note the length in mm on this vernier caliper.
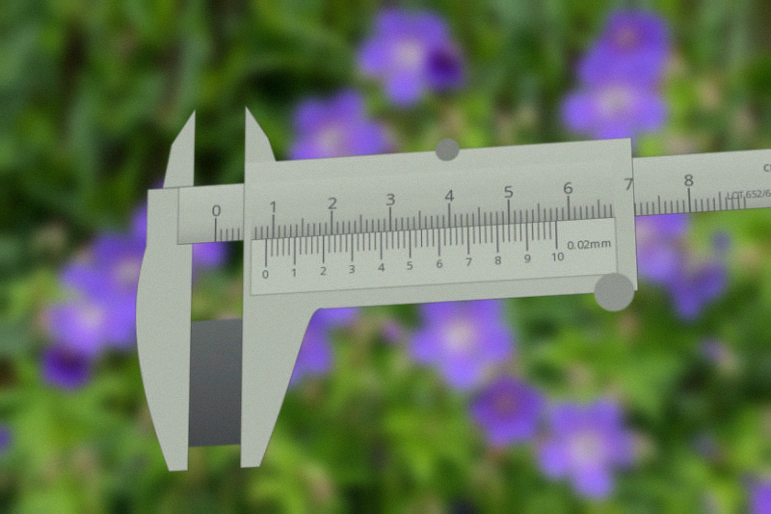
8.8 mm
